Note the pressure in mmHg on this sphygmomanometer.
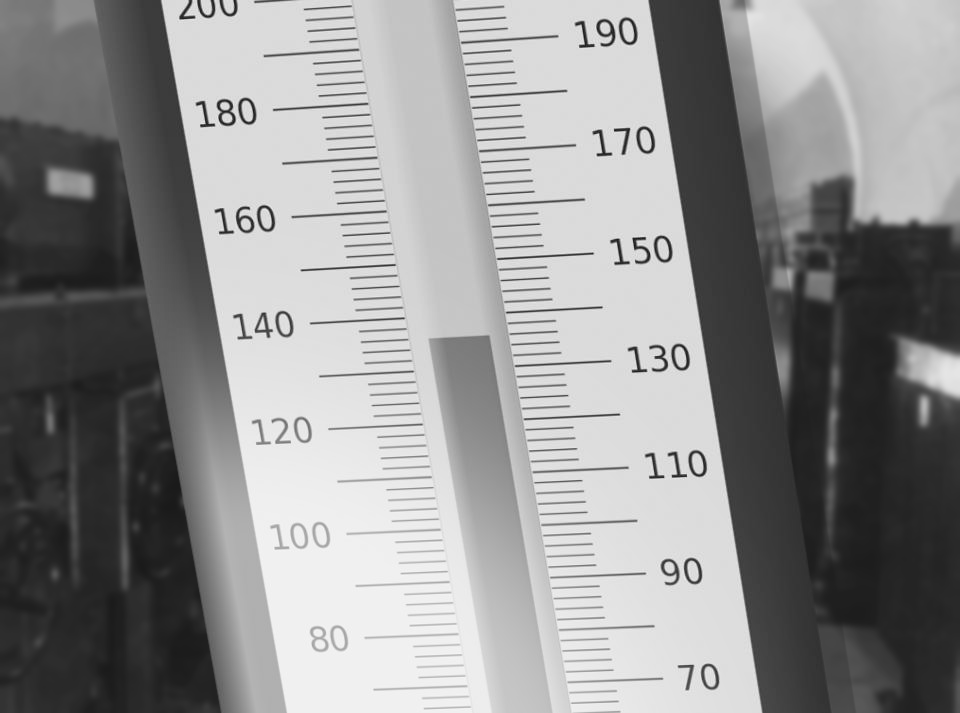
136 mmHg
